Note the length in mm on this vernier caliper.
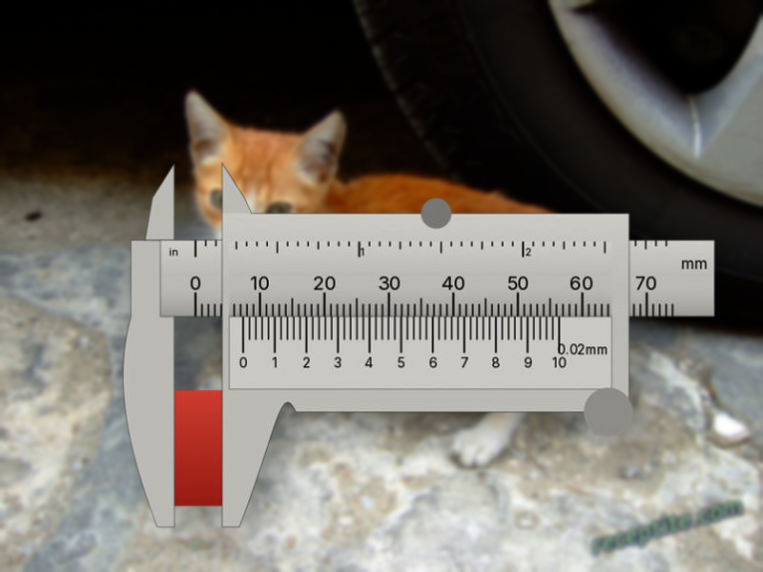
7.4 mm
